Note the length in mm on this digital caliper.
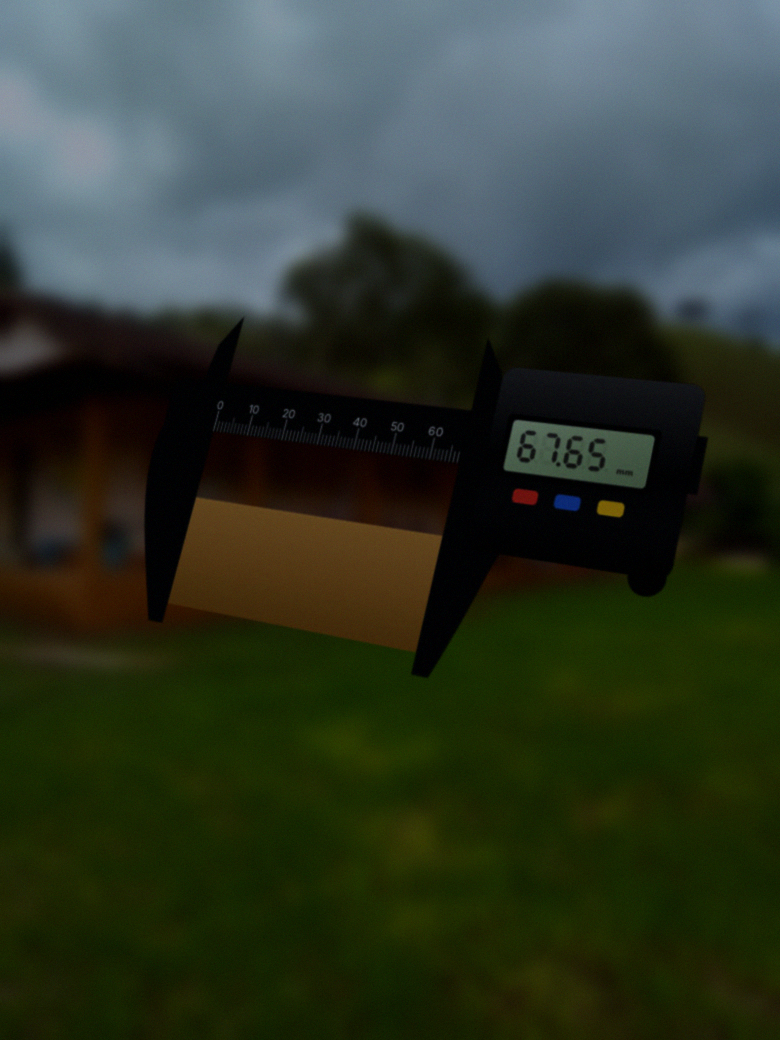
67.65 mm
